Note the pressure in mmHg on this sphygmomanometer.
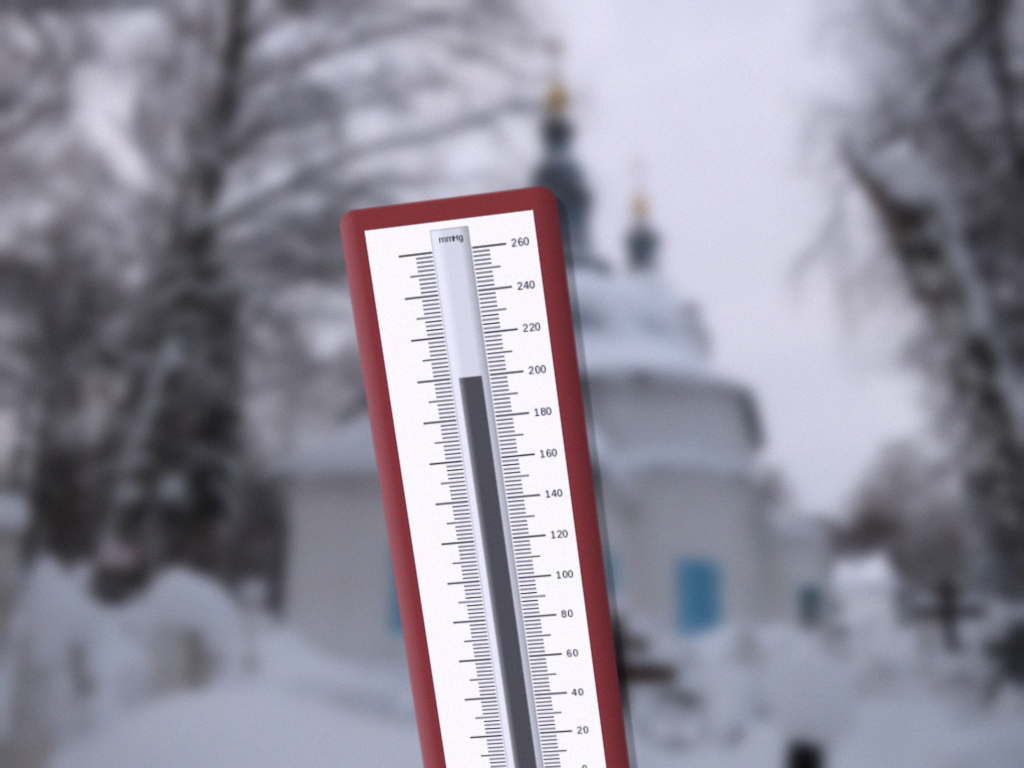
200 mmHg
